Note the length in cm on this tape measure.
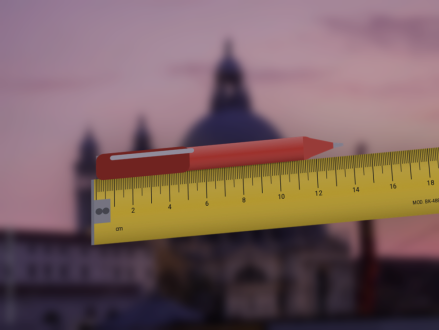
13.5 cm
